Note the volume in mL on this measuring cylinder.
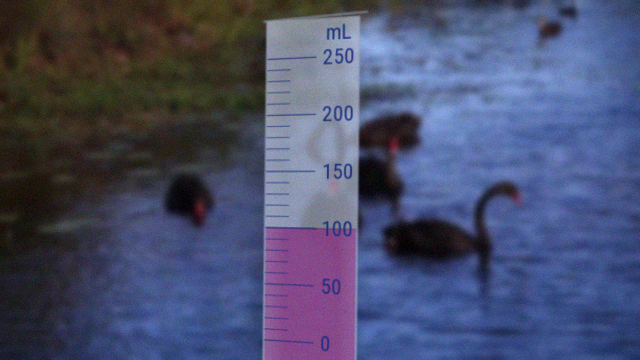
100 mL
